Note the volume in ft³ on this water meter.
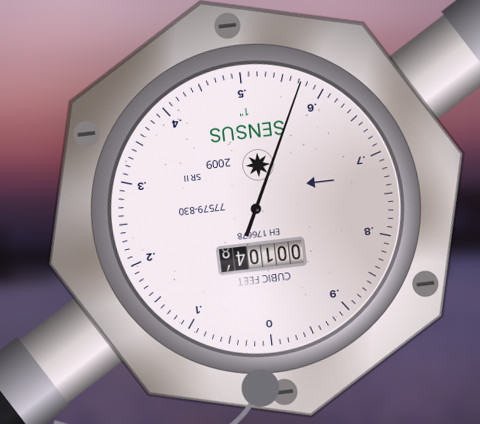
1047.57 ft³
